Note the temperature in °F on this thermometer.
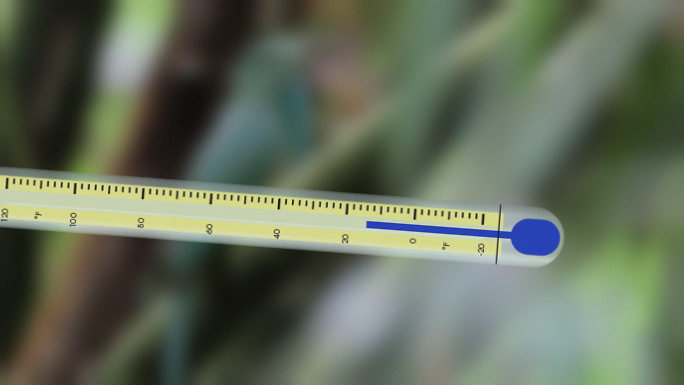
14 °F
